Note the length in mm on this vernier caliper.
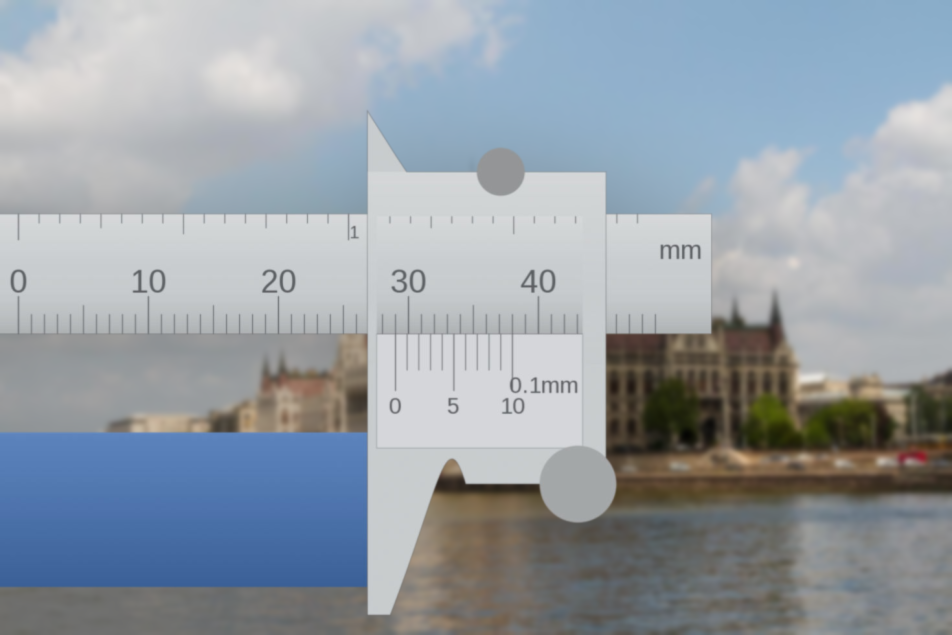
29.0 mm
